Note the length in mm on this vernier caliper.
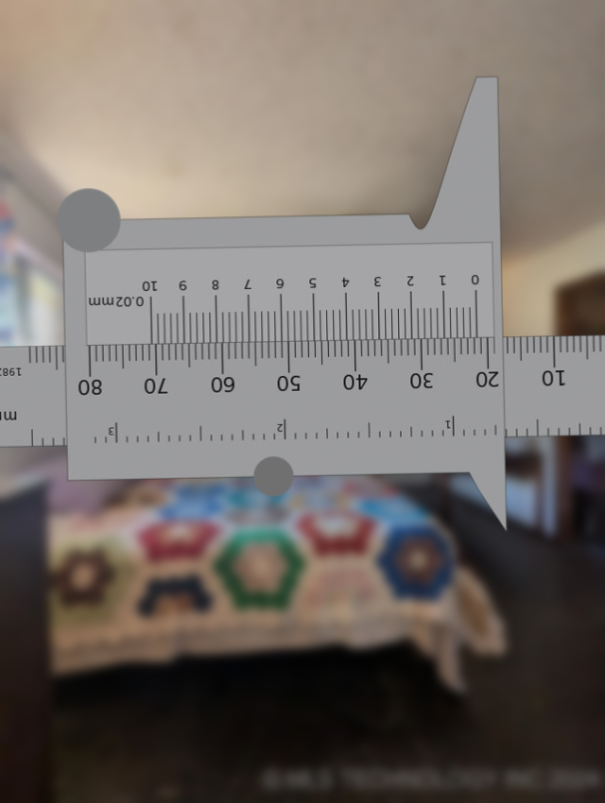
21.6 mm
